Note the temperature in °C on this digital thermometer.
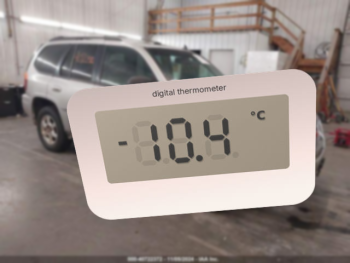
-10.4 °C
